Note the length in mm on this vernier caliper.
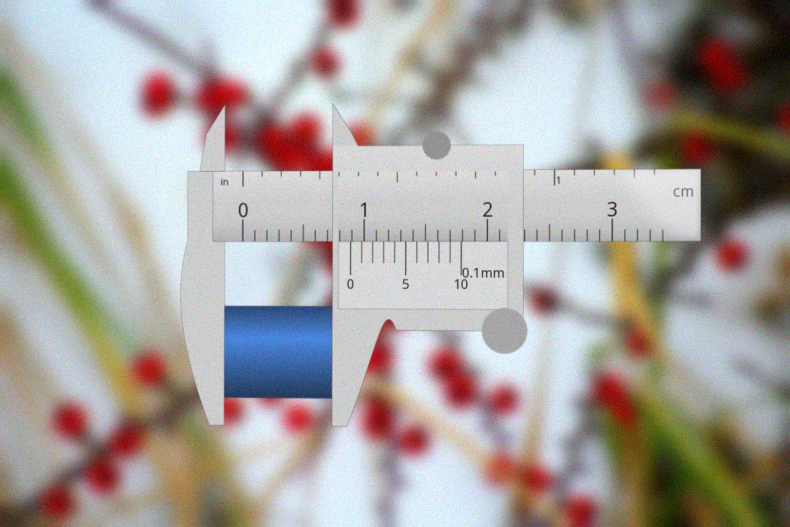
8.9 mm
